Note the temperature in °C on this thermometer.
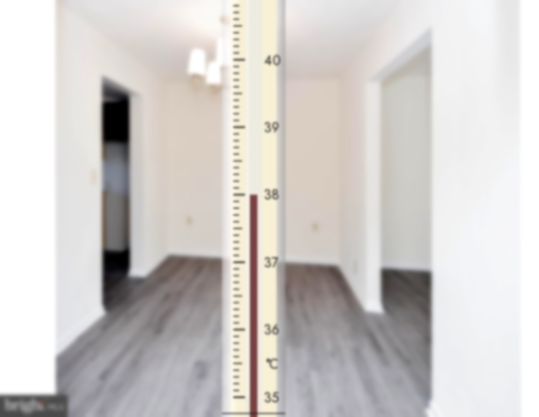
38 °C
